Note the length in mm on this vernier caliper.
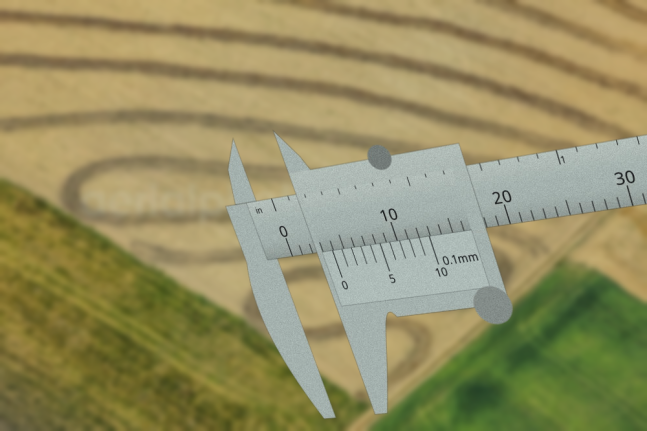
3.9 mm
